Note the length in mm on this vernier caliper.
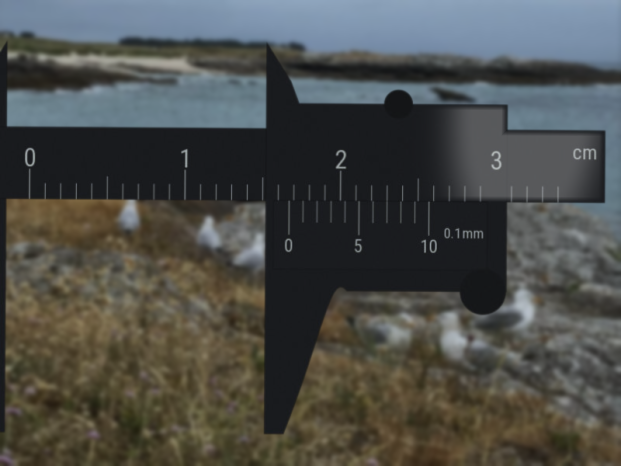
16.7 mm
